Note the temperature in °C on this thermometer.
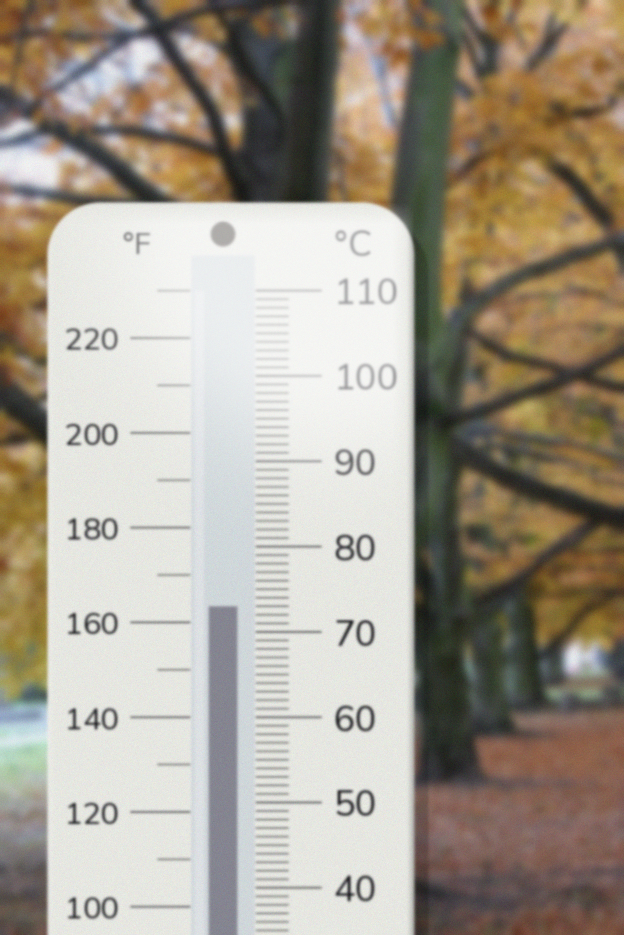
73 °C
